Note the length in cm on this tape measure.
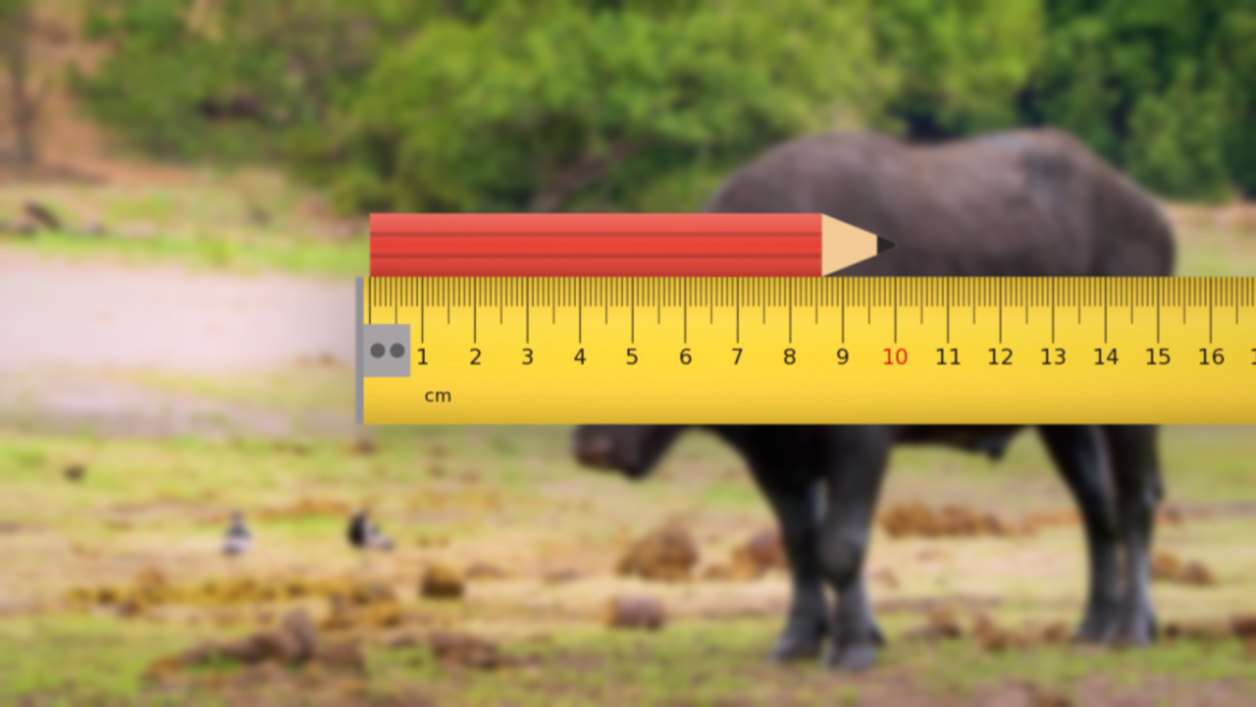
10 cm
